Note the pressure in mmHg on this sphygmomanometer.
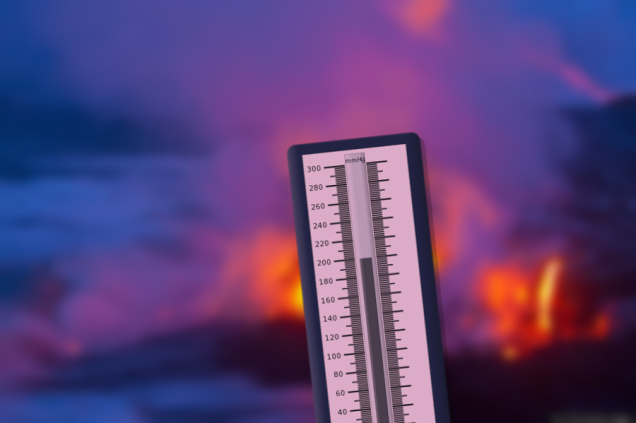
200 mmHg
